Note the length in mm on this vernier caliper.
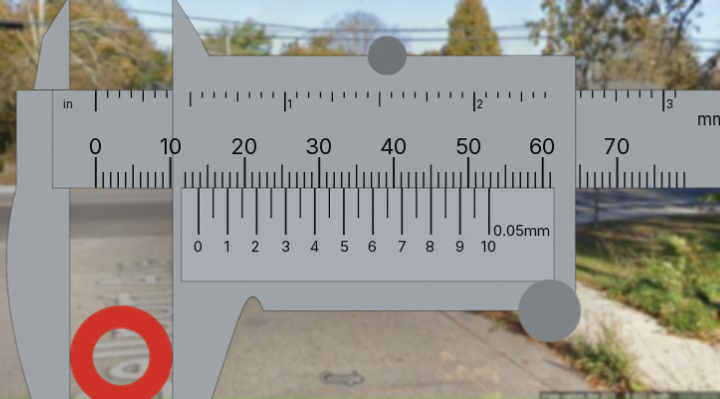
13.8 mm
